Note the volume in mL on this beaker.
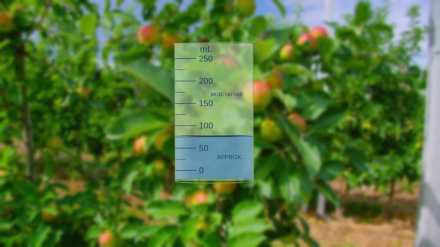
75 mL
